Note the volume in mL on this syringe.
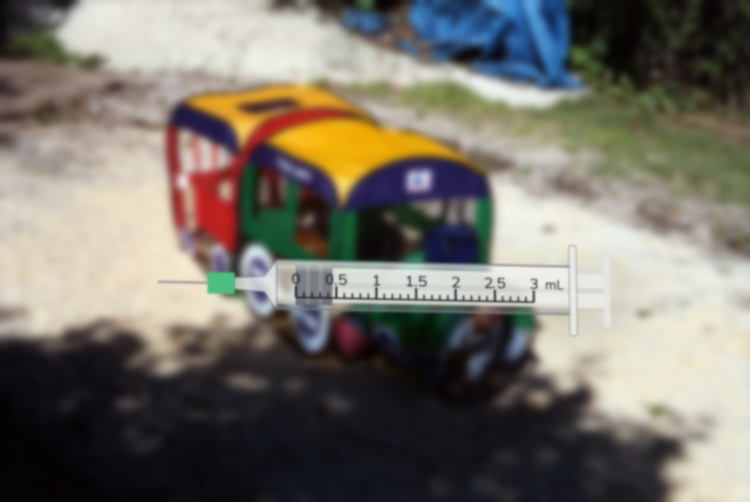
0 mL
